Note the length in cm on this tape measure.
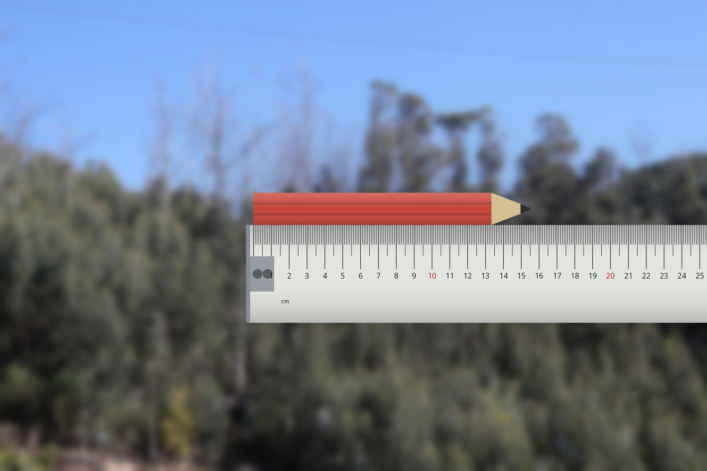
15.5 cm
